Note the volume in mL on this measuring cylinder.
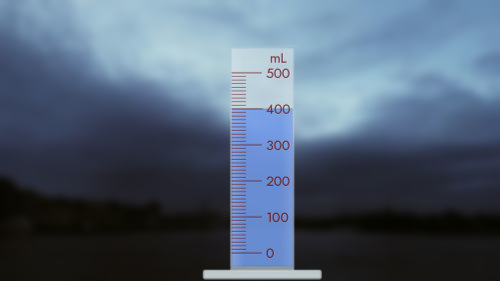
400 mL
